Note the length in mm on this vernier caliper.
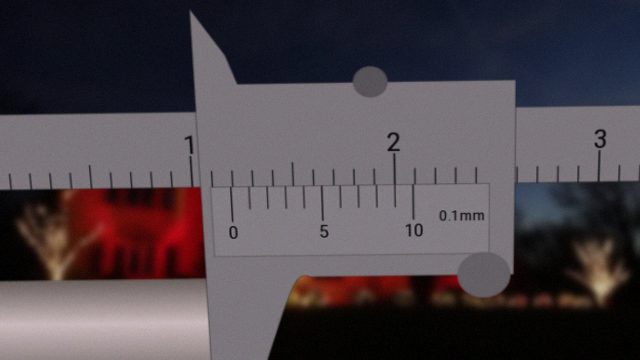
11.9 mm
